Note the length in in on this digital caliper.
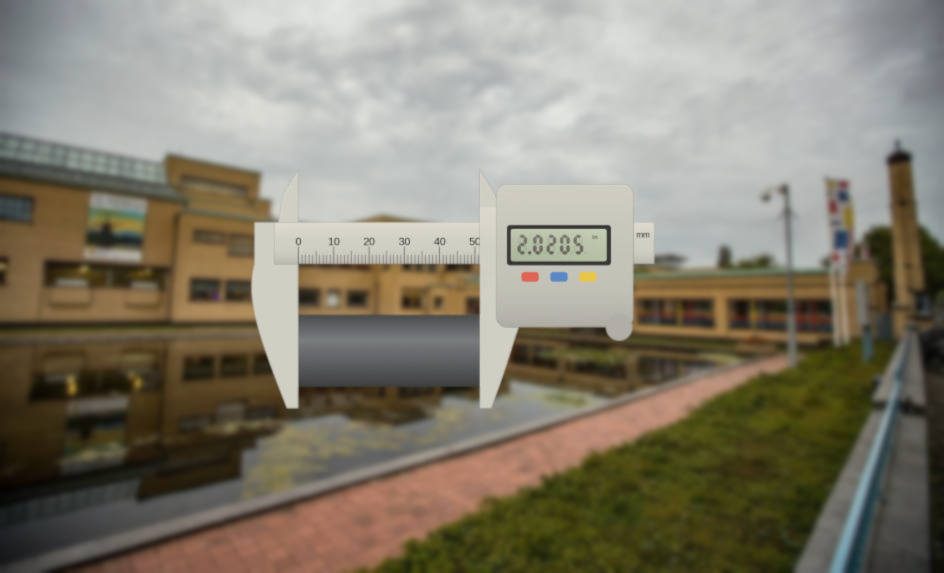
2.0205 in
